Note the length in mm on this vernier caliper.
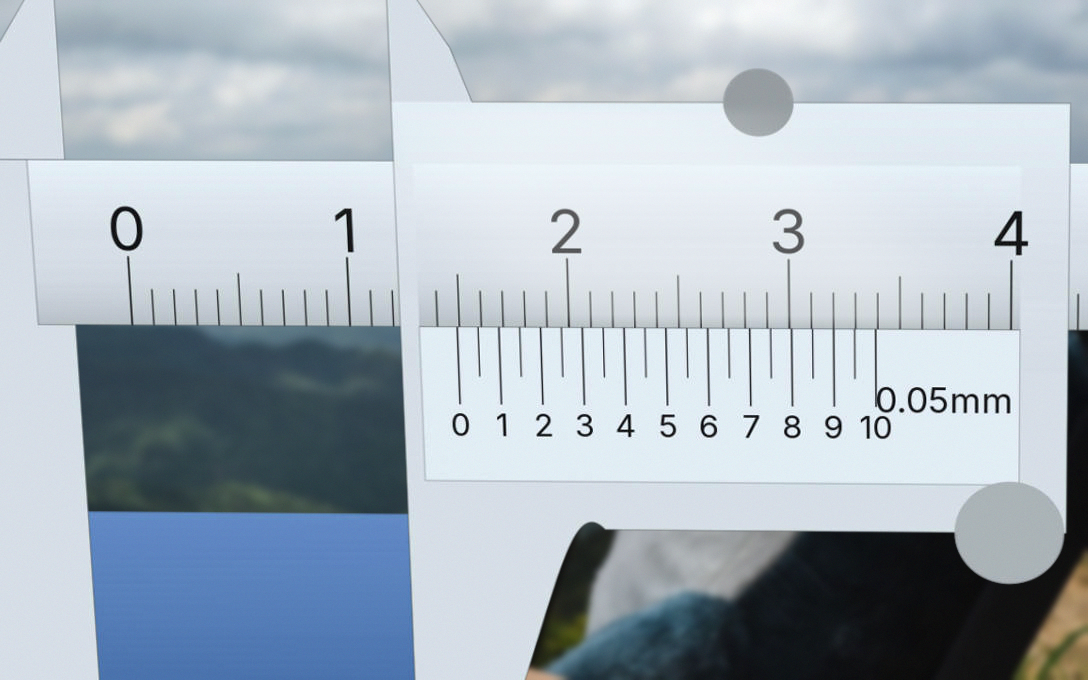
14.9 mm
